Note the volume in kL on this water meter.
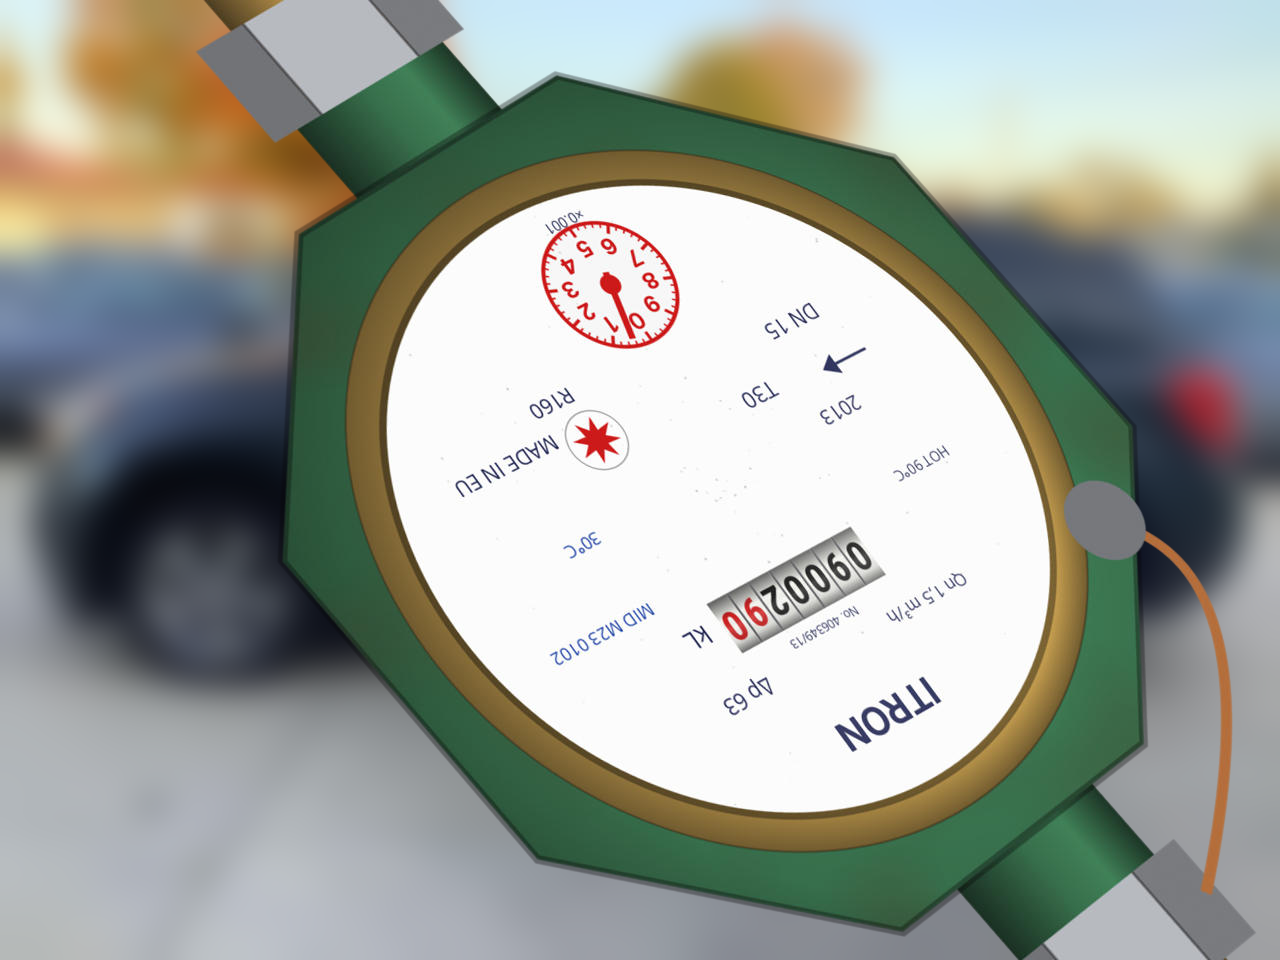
9002.900 kL
